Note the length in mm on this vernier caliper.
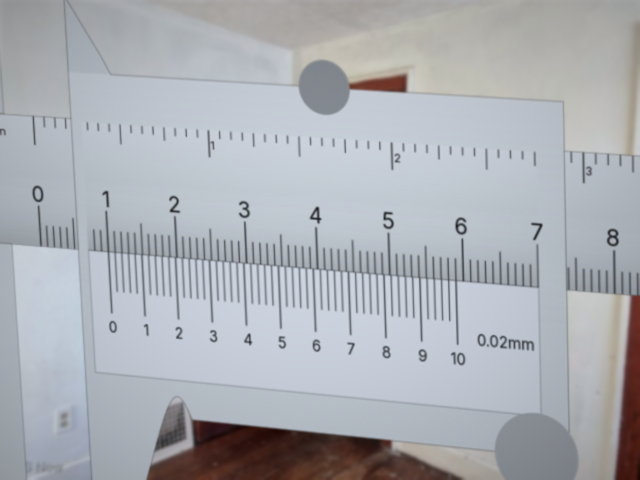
10.0 mm
